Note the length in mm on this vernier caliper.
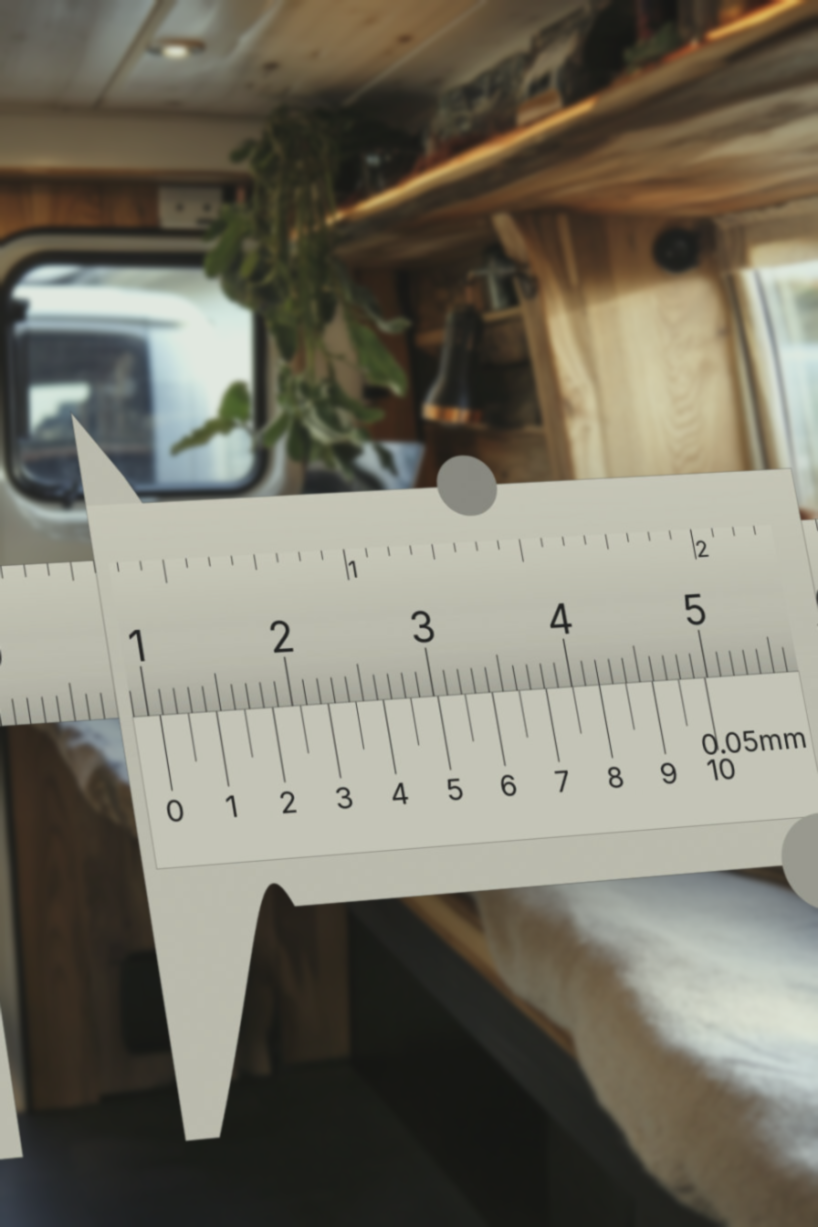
10.8 mm
